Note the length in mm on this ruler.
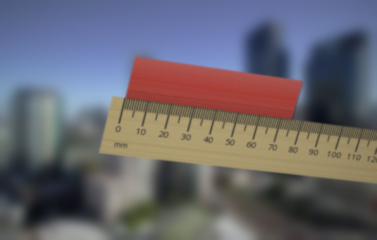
75 mm
